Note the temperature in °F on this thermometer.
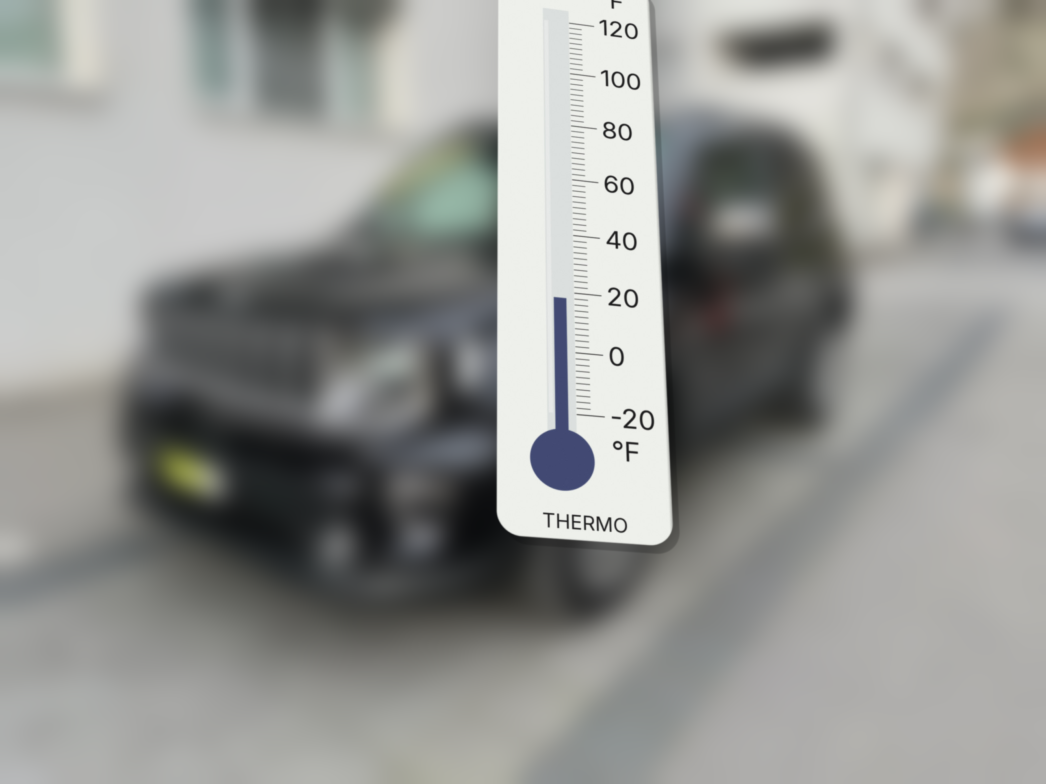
18 °F
